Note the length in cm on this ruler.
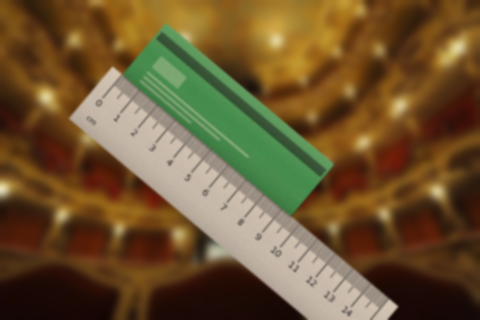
9.5 cm
